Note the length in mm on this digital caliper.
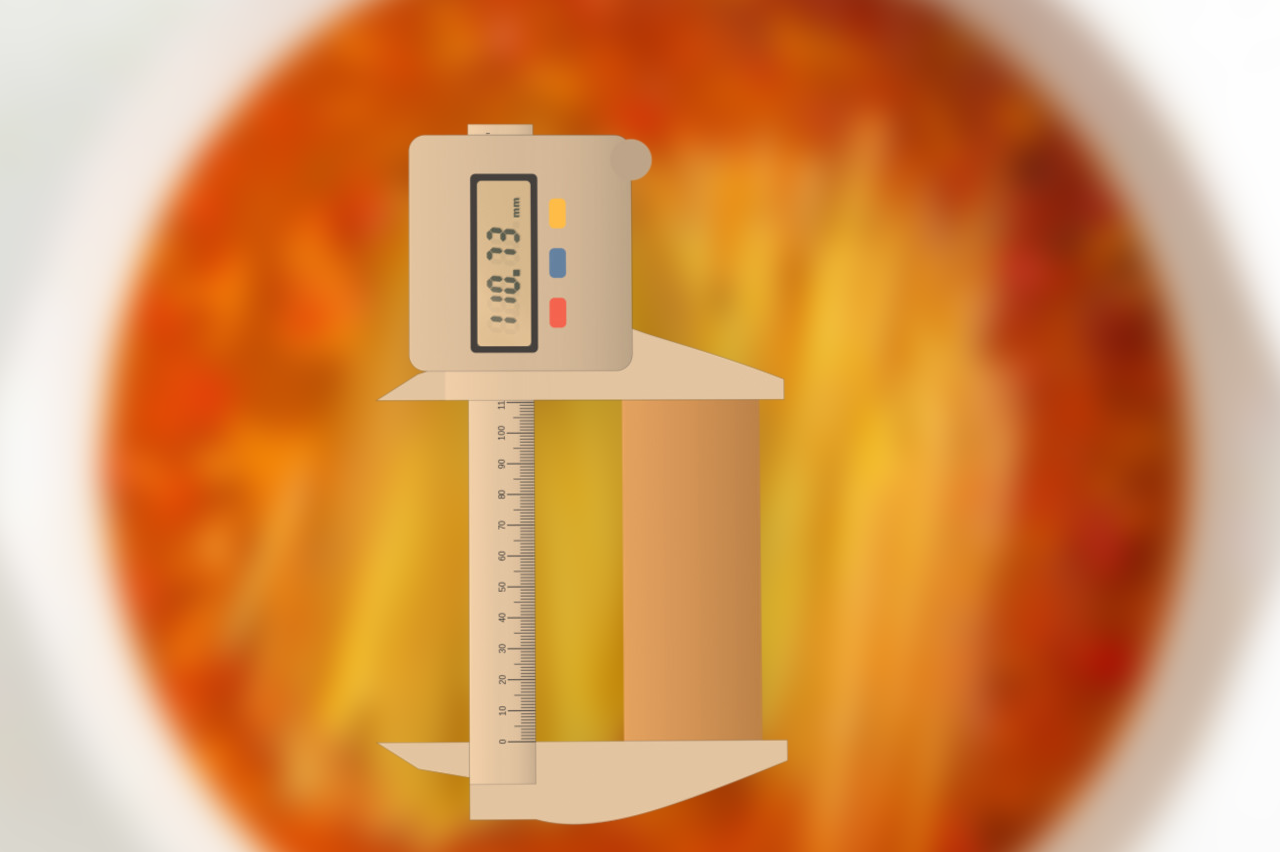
110.73 mm
